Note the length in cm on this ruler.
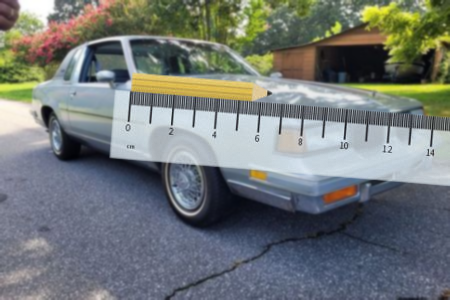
6.5 cm
